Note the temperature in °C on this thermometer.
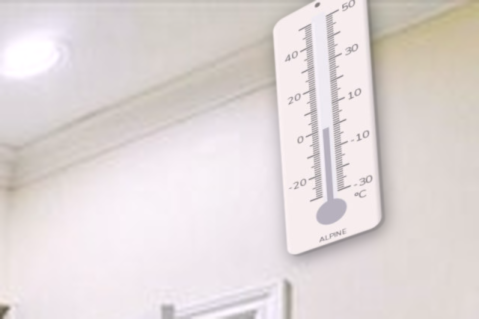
0 °C
